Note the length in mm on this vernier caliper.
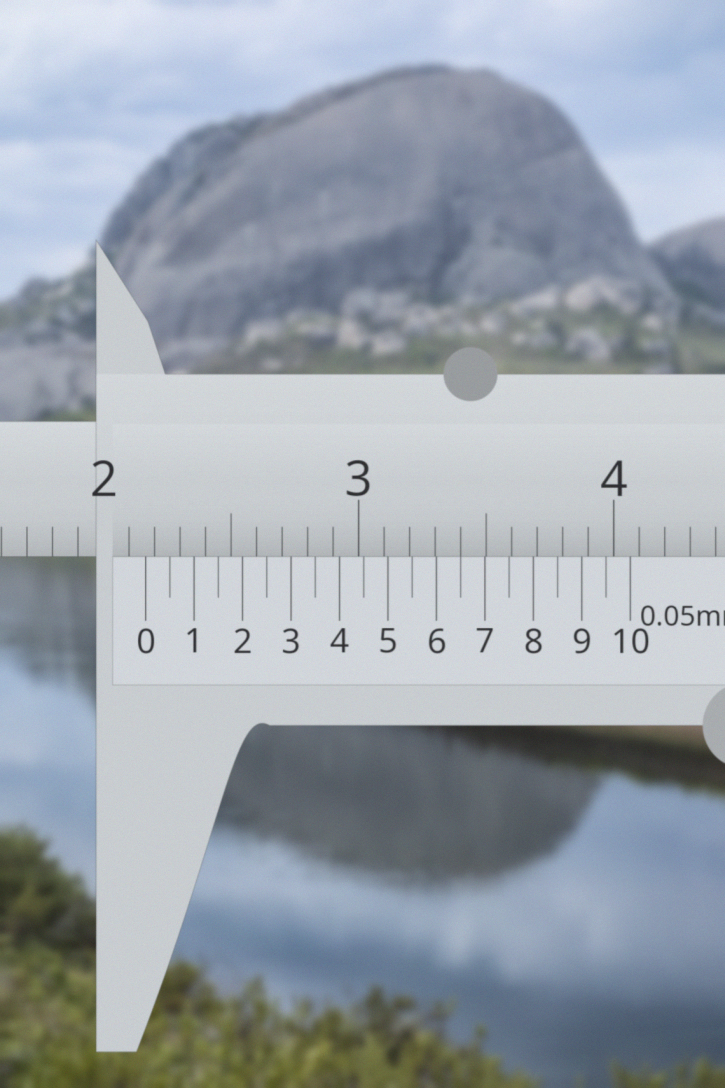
21.65 mm
